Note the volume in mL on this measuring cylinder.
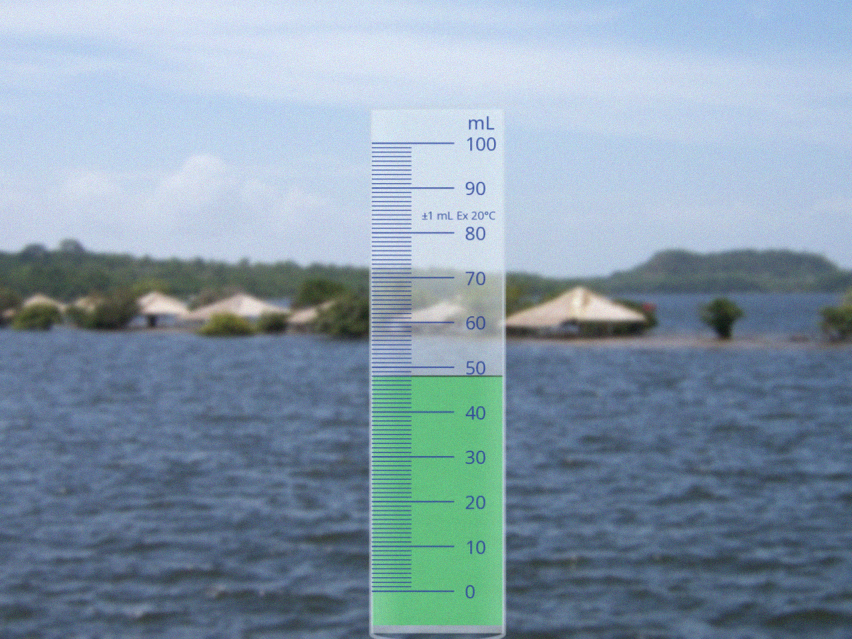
48 mL
